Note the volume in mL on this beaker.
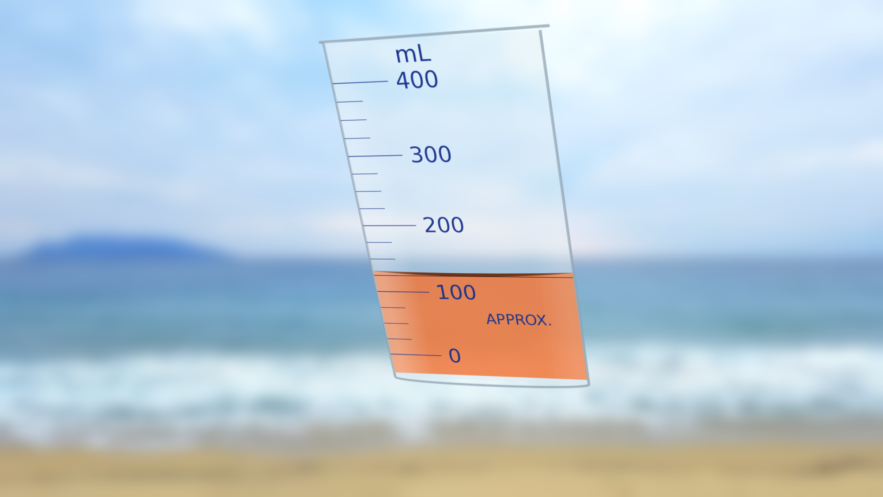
125 mL
